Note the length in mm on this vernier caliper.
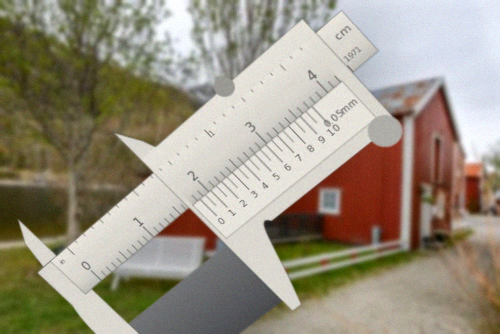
18.4 mm
